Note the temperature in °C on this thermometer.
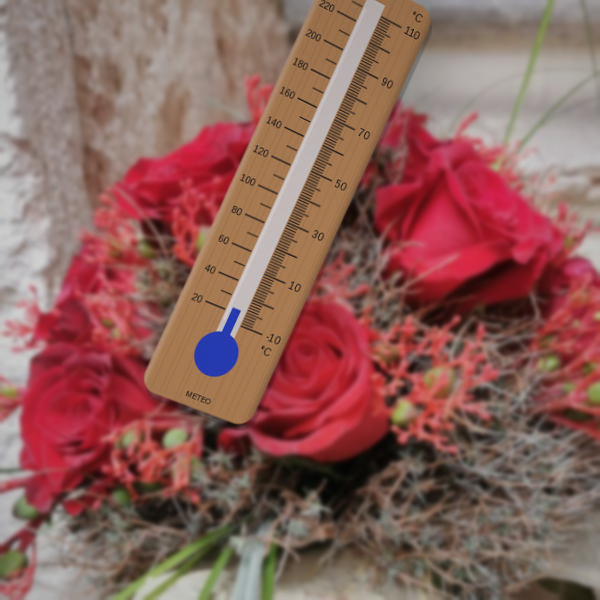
-5 °C
